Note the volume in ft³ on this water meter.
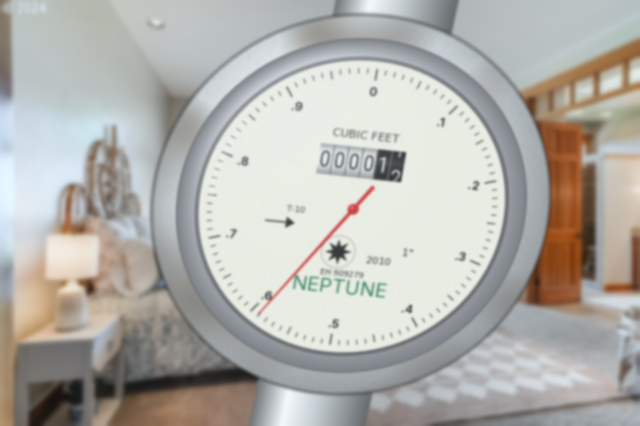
11.59 ft³
